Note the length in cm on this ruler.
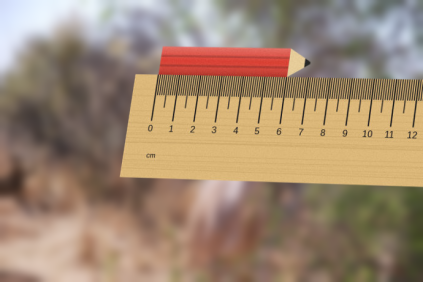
7 cm
